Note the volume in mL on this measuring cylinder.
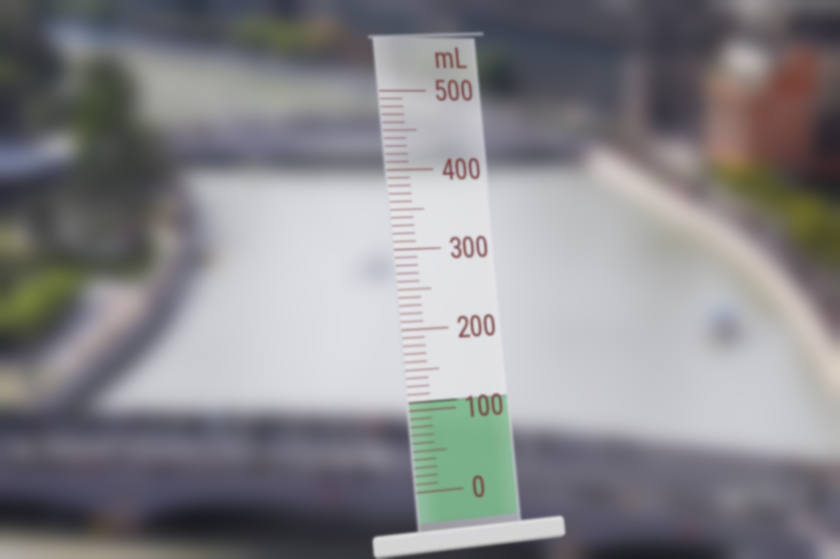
110 mL
